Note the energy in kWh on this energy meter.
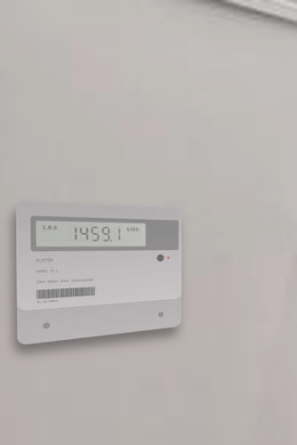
1459.1 kWh
